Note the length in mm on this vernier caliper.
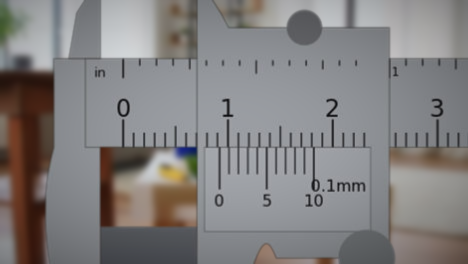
9.2 mm
